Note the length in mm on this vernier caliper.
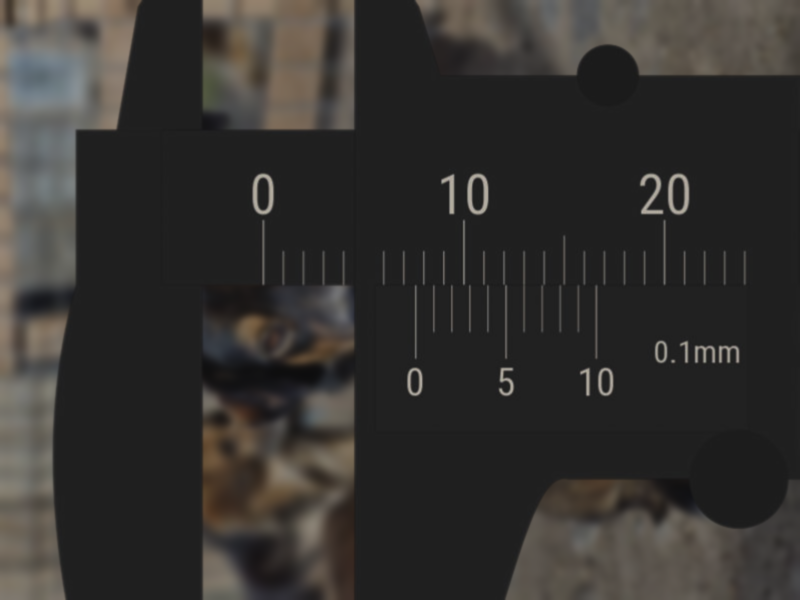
7.6 mm
